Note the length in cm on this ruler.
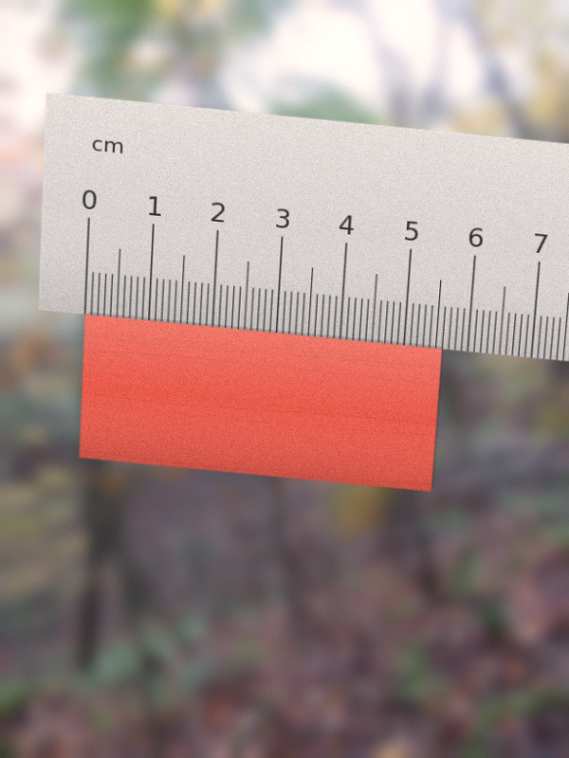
5.6 cm
